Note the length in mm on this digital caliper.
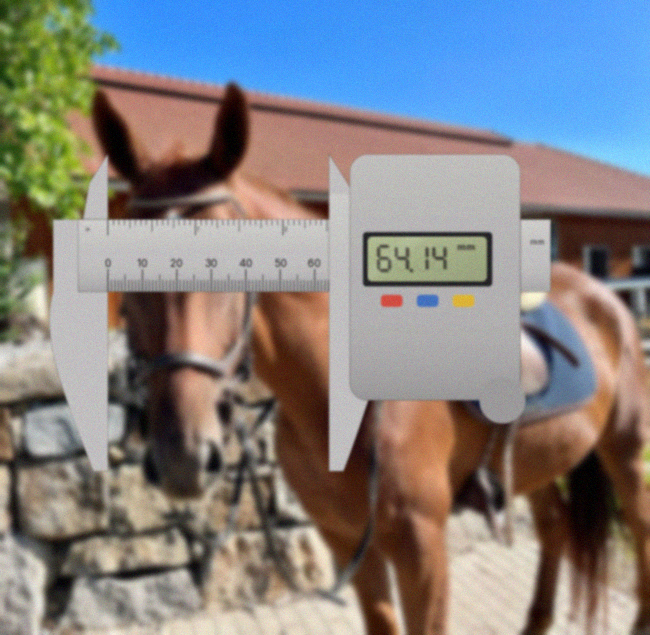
64.14 mm
